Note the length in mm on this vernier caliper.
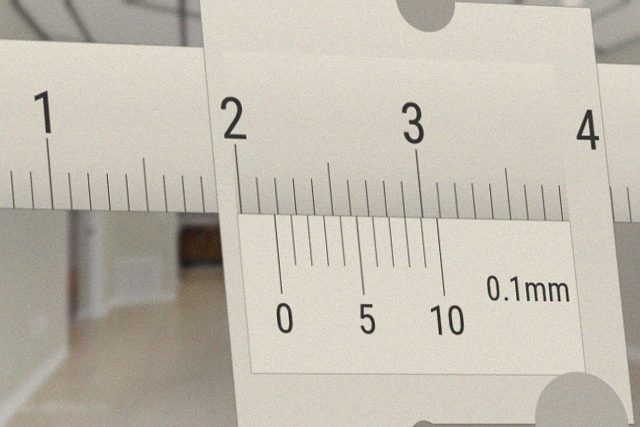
21.8 mm
